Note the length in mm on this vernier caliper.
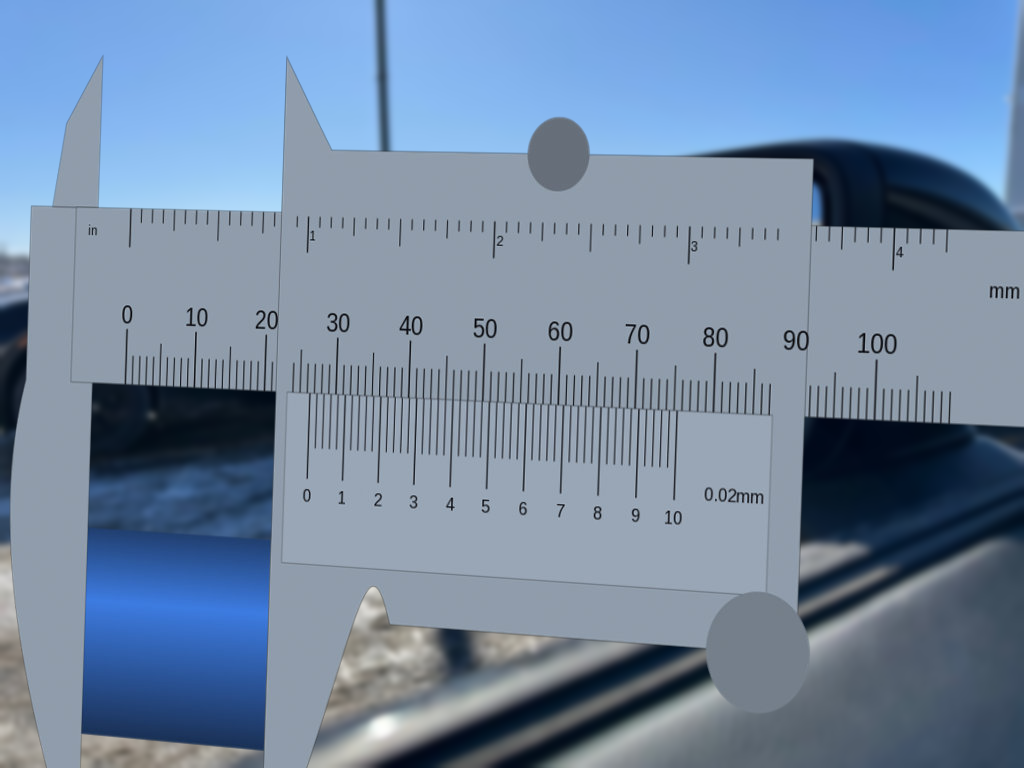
26.4 mm
